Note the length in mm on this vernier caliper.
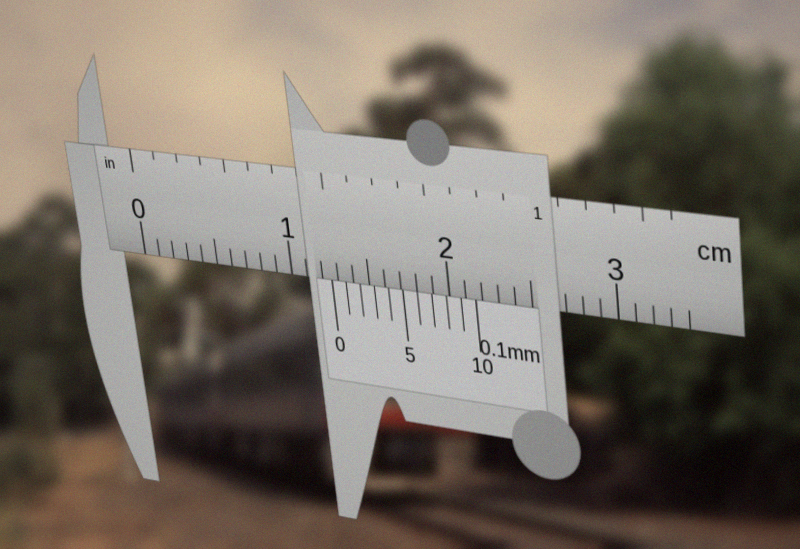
12.6 mm
